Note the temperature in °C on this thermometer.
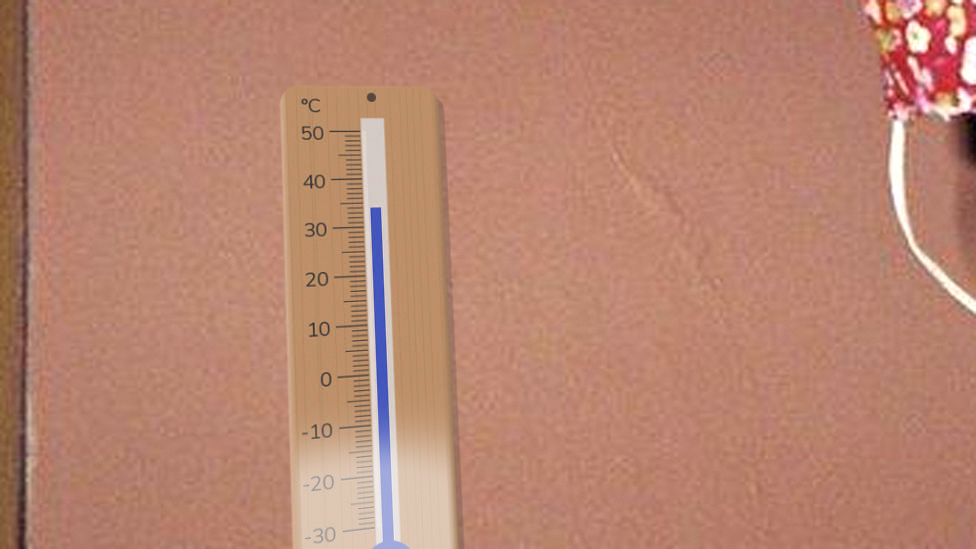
34 °C
